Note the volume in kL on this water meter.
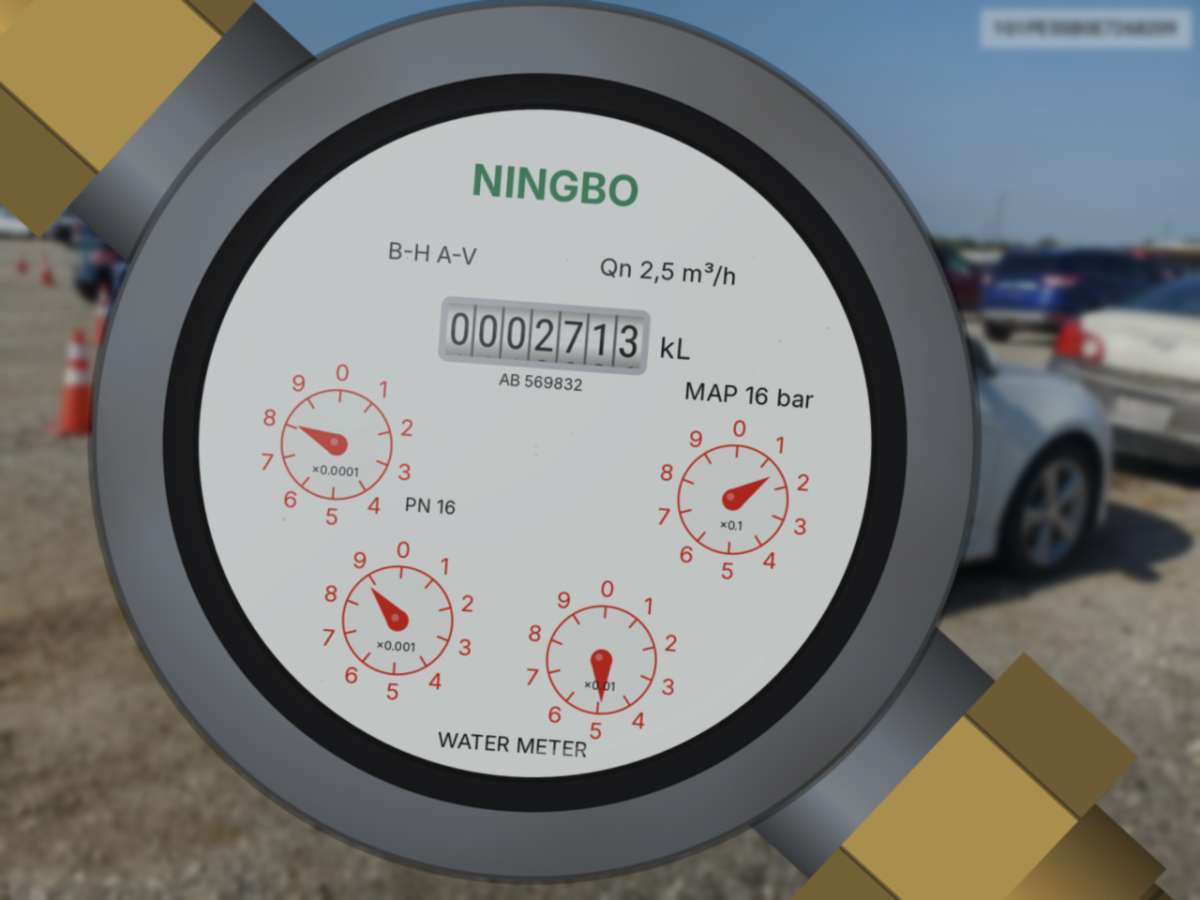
2713.1488 kL
